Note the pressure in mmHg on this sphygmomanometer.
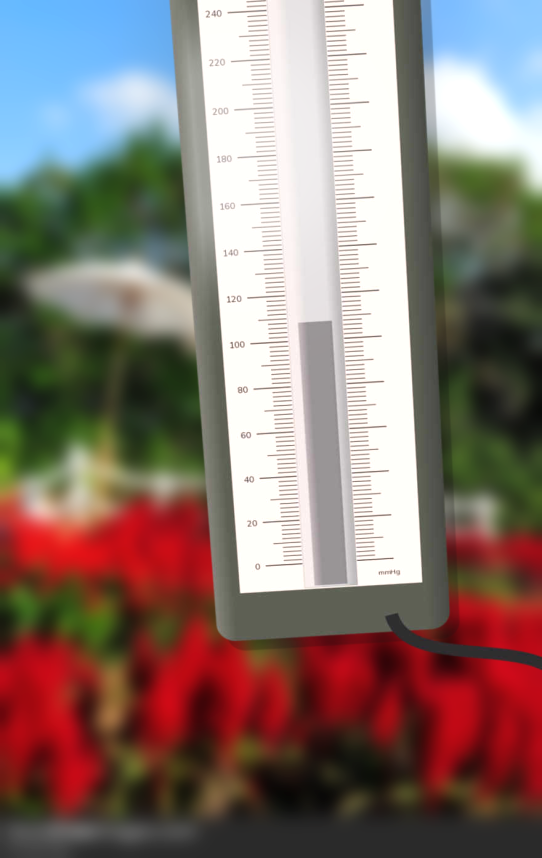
108 mmHg
